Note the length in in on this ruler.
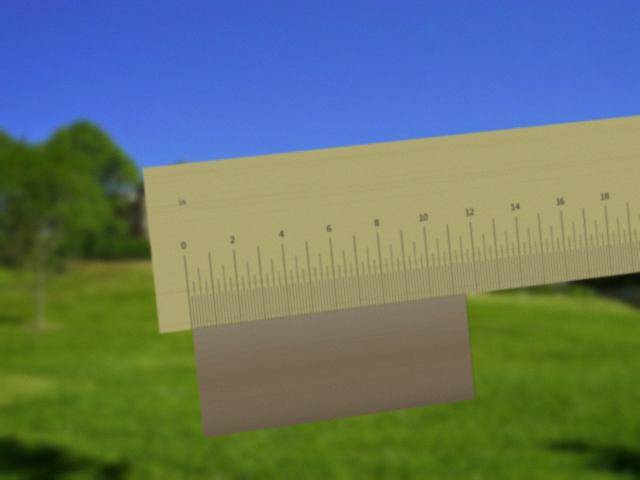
11.5 in
